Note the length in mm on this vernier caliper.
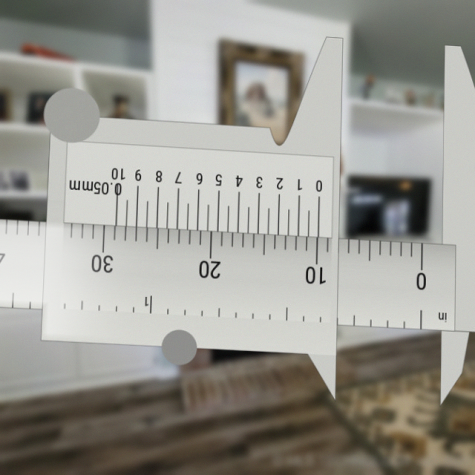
9.9 mm
